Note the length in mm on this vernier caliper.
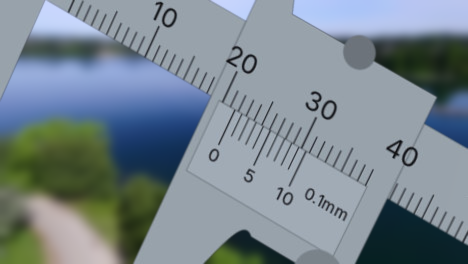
21.6 mm
